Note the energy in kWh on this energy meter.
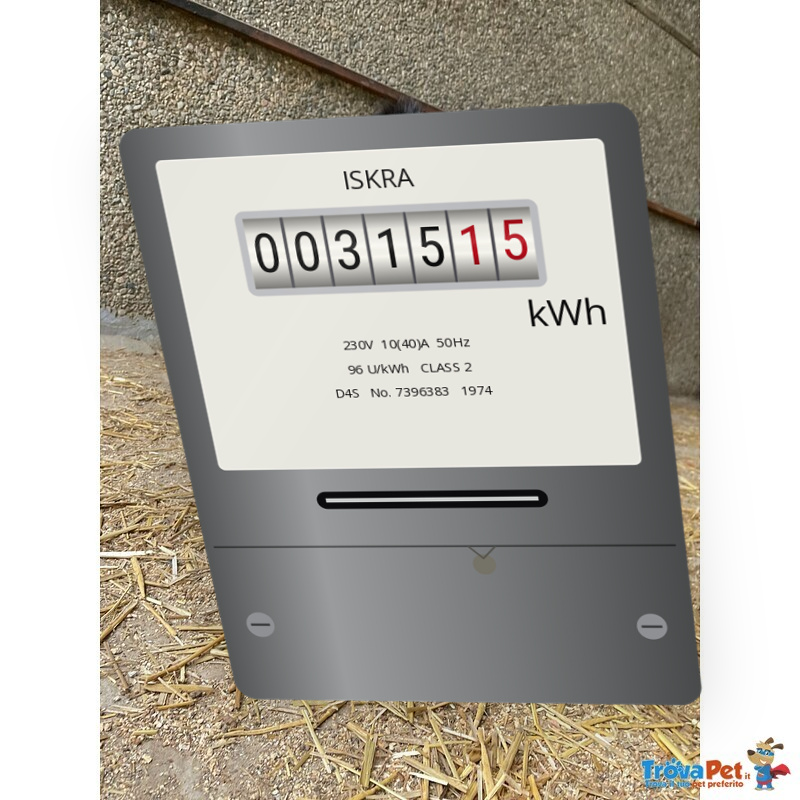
315.15 kWh
